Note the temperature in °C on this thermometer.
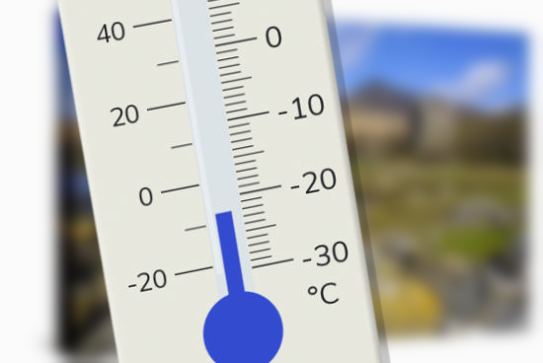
-22 °C
